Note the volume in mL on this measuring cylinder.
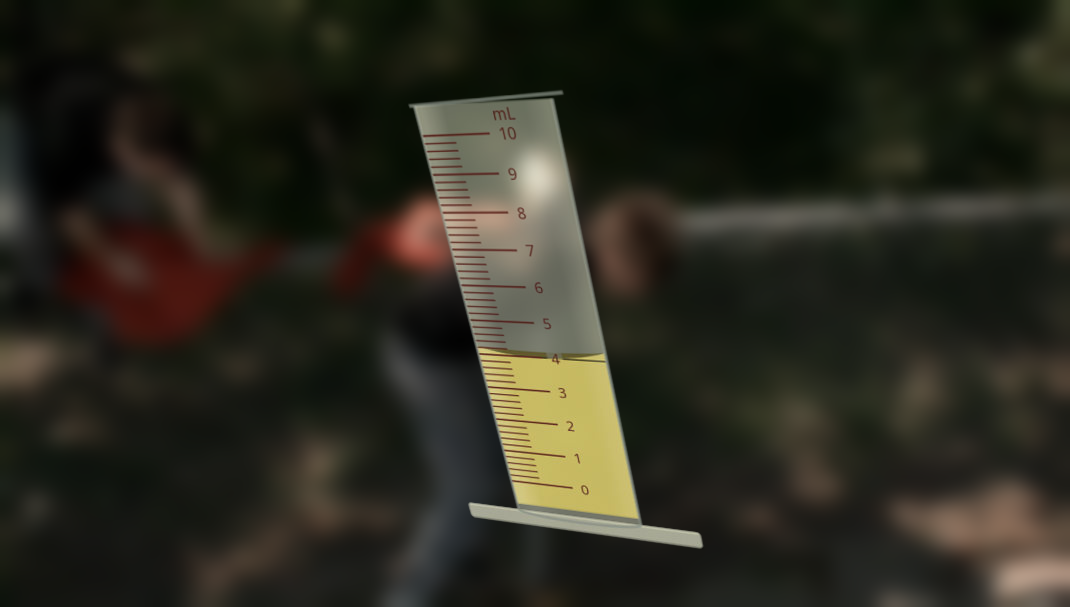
4 mL
